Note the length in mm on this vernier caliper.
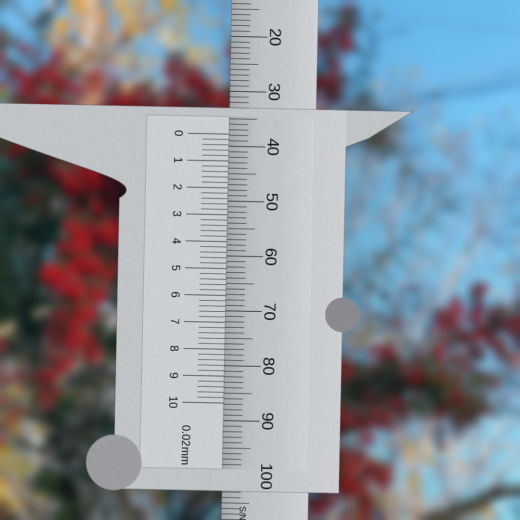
37.8 mm
